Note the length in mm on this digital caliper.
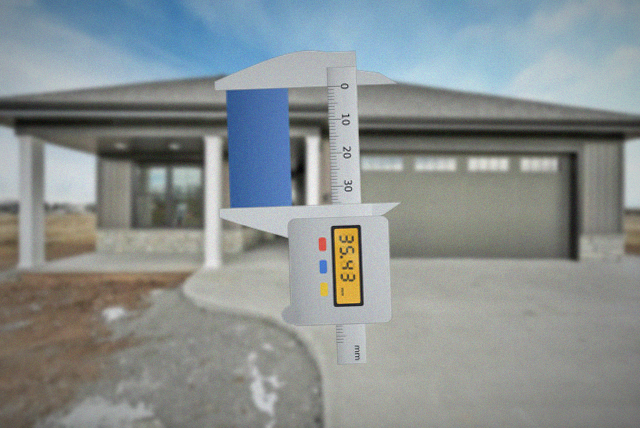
35.43 mm
